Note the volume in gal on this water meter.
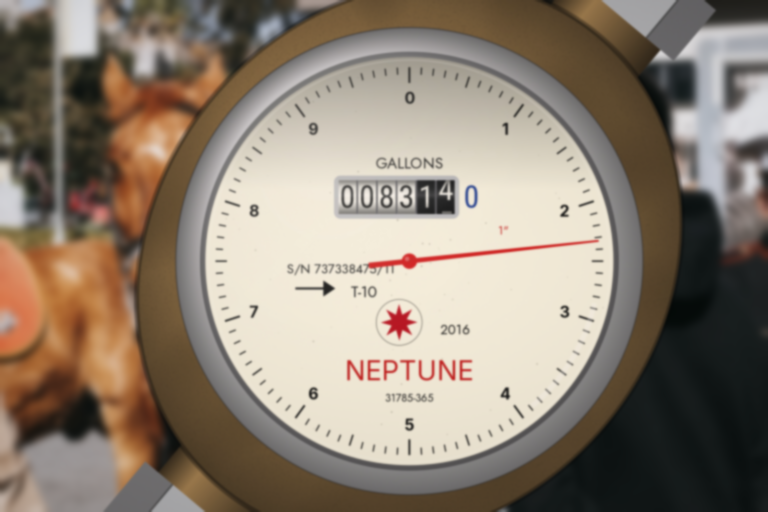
83142.3 gal
